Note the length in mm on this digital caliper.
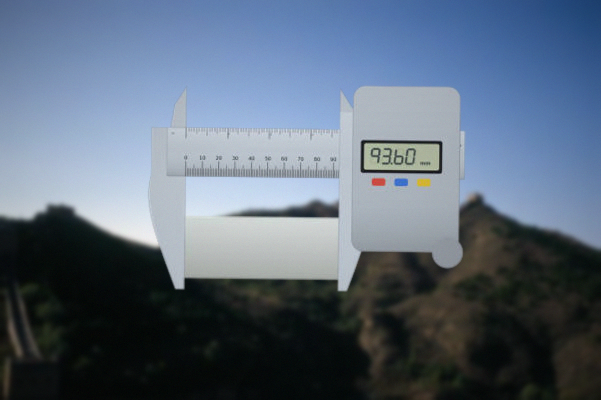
93.60 mm
